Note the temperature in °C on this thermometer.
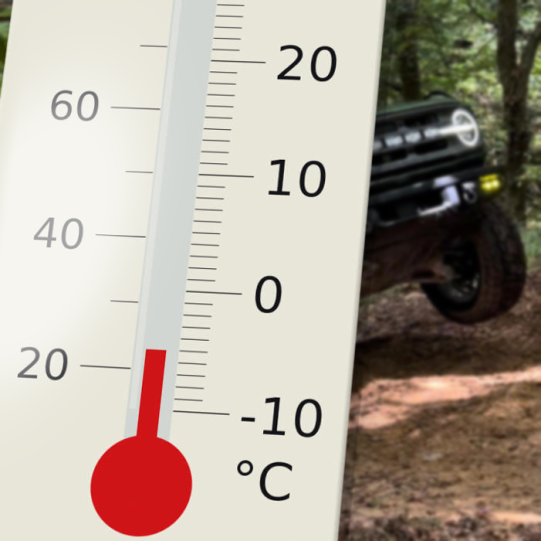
-5 °C
